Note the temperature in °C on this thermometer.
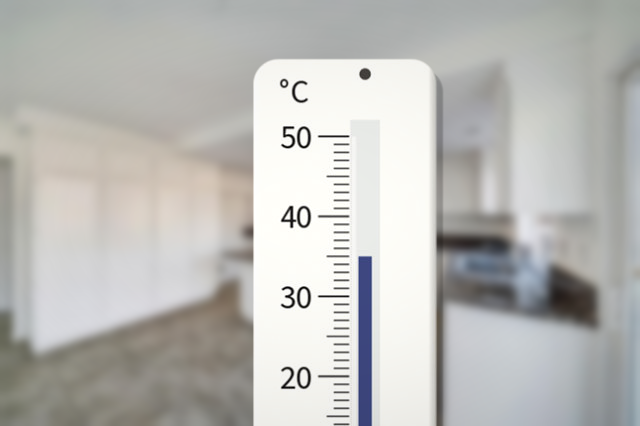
35 °C
